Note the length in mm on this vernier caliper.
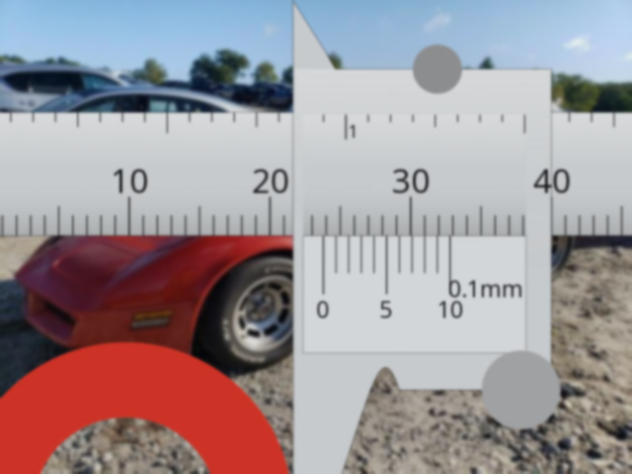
23.8 mm
